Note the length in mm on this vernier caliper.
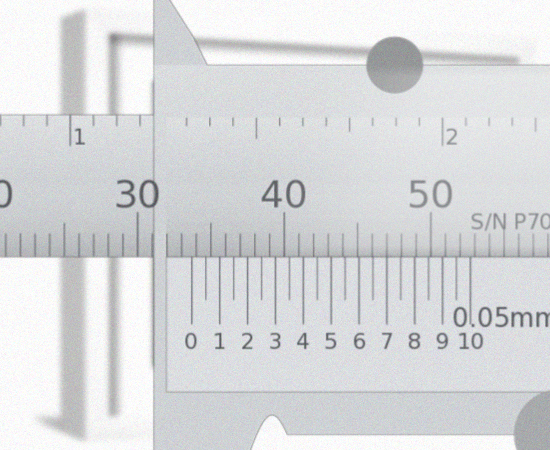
33.7 mm
